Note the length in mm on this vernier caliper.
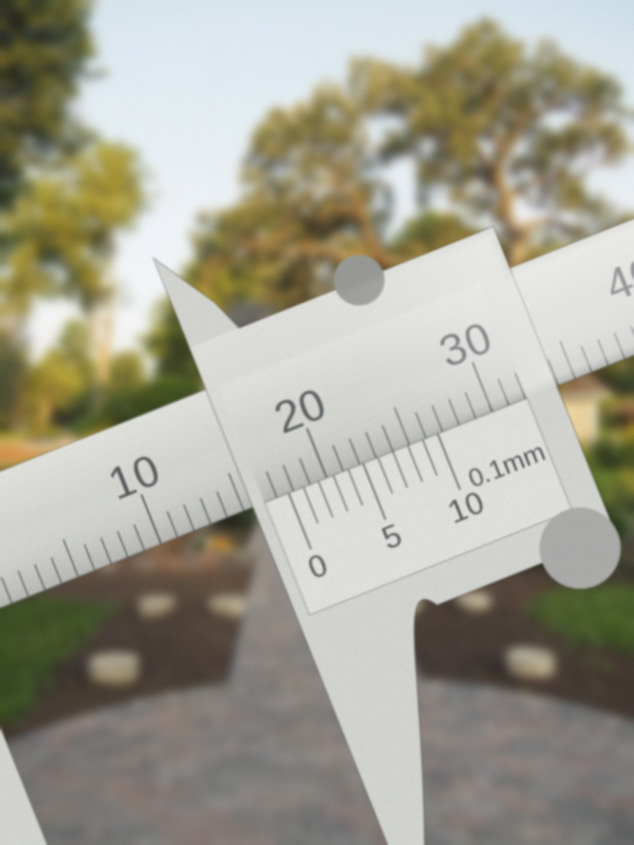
17.7 mm
